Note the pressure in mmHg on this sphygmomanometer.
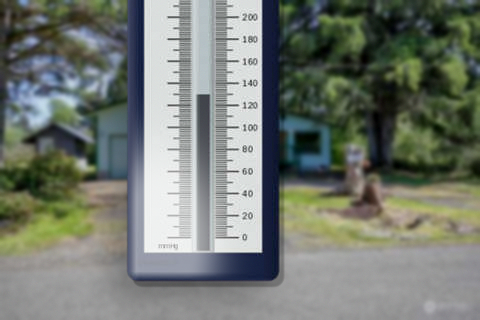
130 mmHg
